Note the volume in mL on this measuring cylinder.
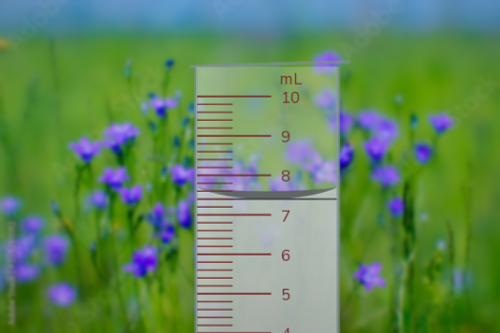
7.4 mL
